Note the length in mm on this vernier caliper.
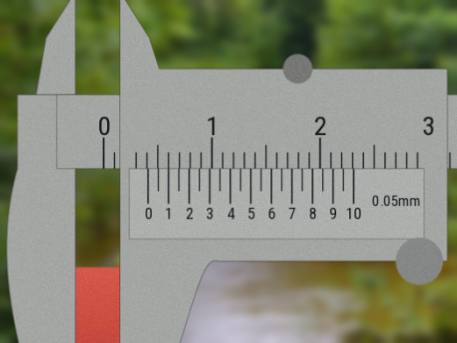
4.1 mm
